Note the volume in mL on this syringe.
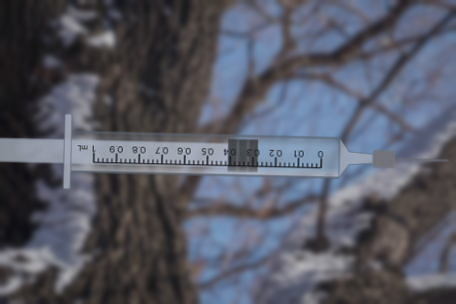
0.28 mL
